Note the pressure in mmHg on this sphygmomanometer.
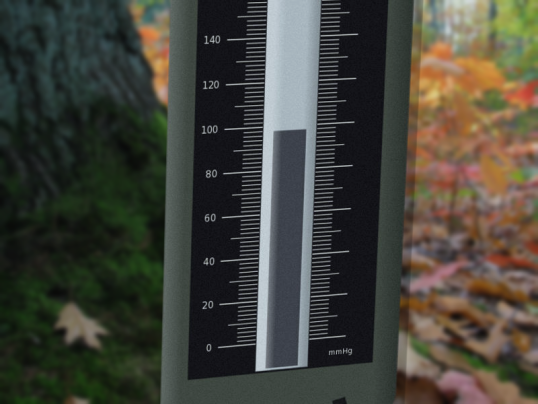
98 mmHg
